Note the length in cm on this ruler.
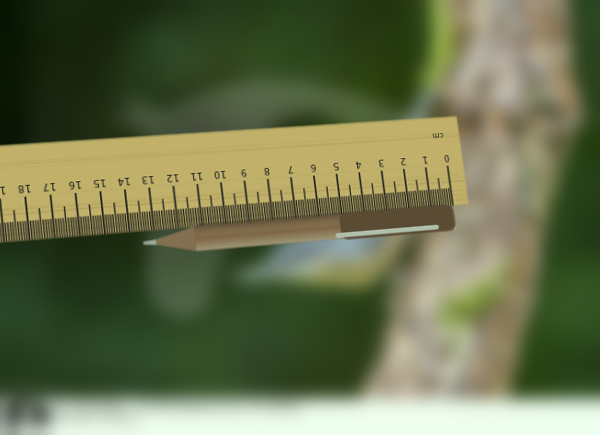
13.5 cm
